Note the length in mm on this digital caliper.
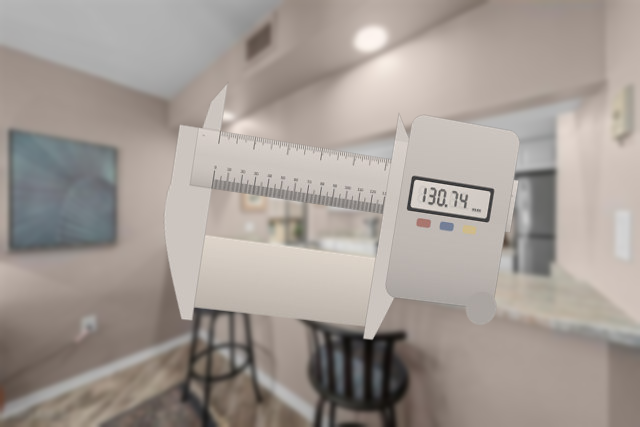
130.74 mm
